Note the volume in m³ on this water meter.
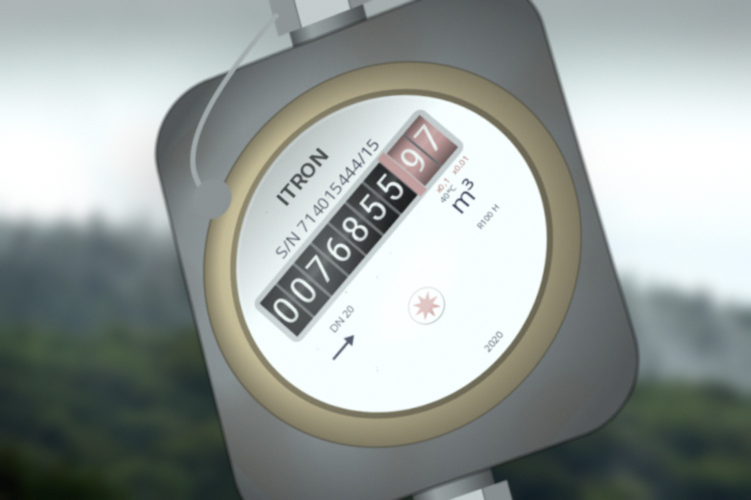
76855.97 m³
